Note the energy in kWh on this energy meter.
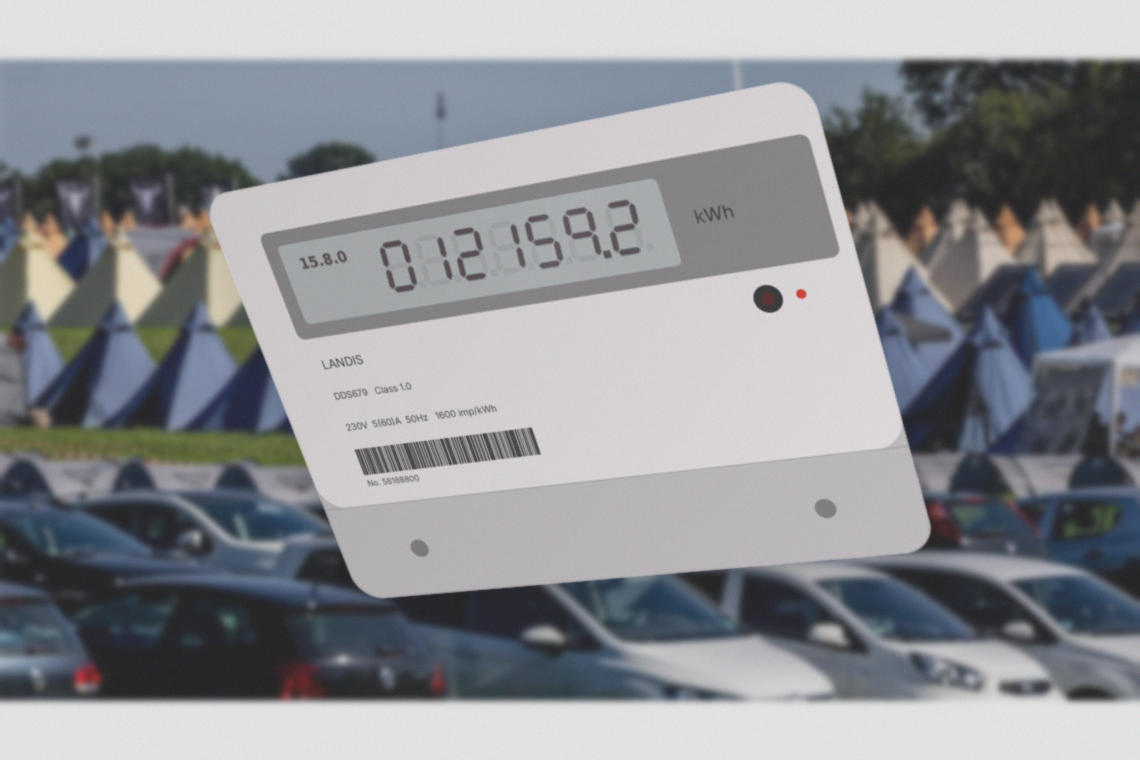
12159.2 kWh
